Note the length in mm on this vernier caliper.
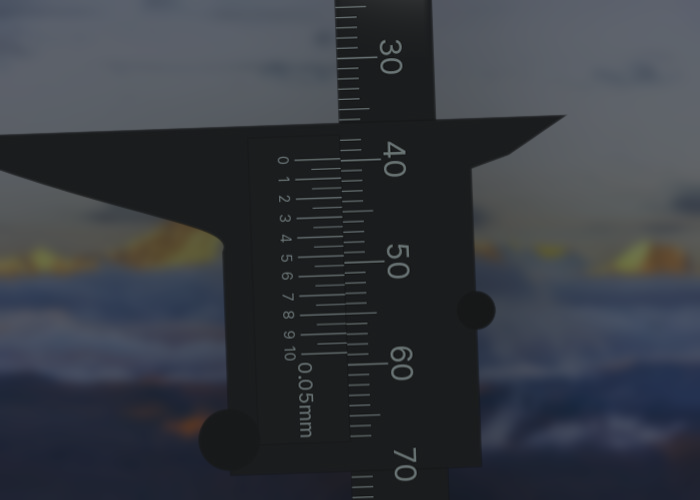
39.8 mm
